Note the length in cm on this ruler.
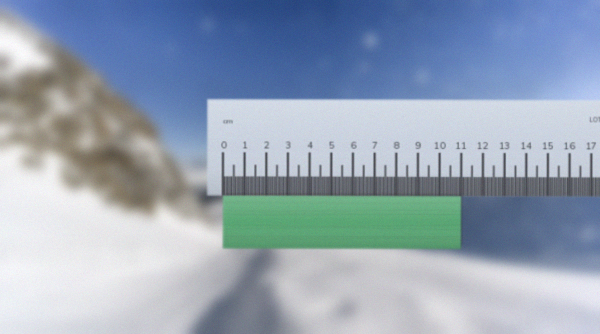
11 cm
